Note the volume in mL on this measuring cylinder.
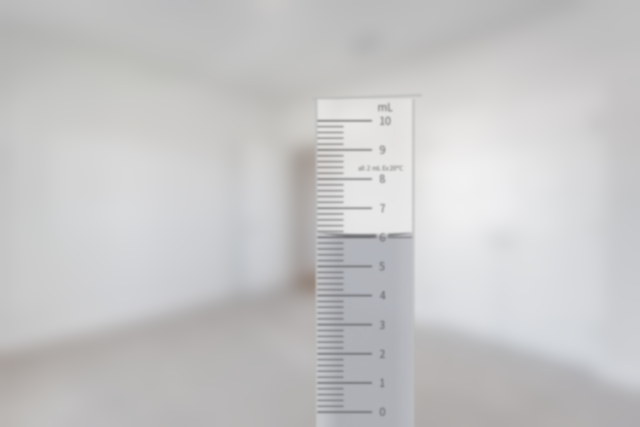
6 mL
